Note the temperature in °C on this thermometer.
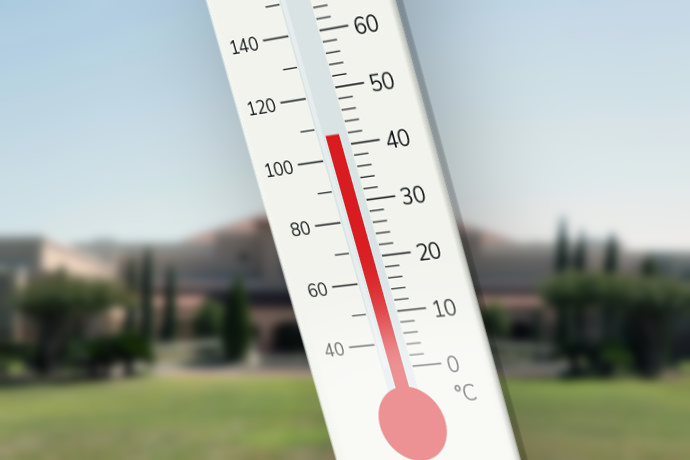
42 °C
